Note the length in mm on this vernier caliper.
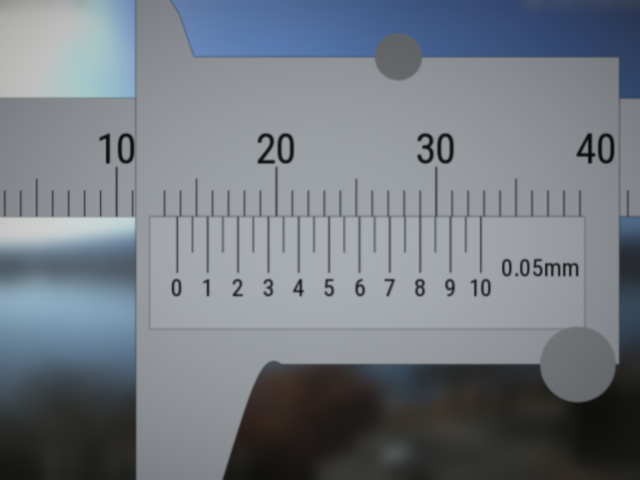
13.8 mm
